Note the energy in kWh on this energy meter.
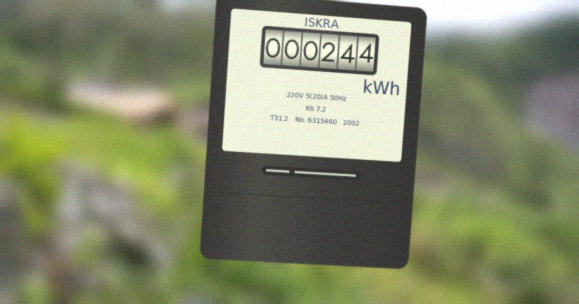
244 kWh
